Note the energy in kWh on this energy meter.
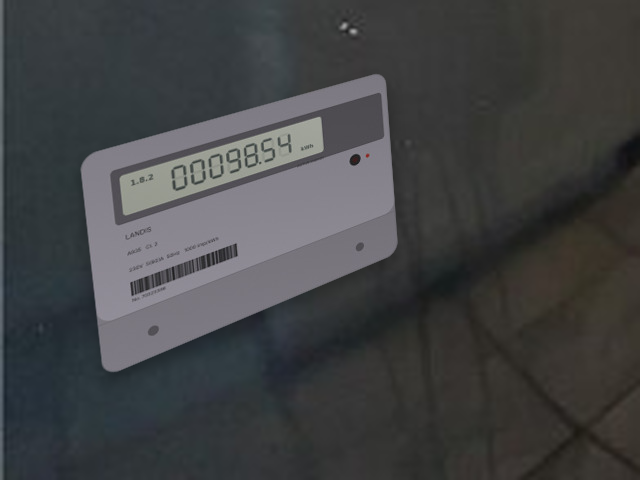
98.54 kWh
